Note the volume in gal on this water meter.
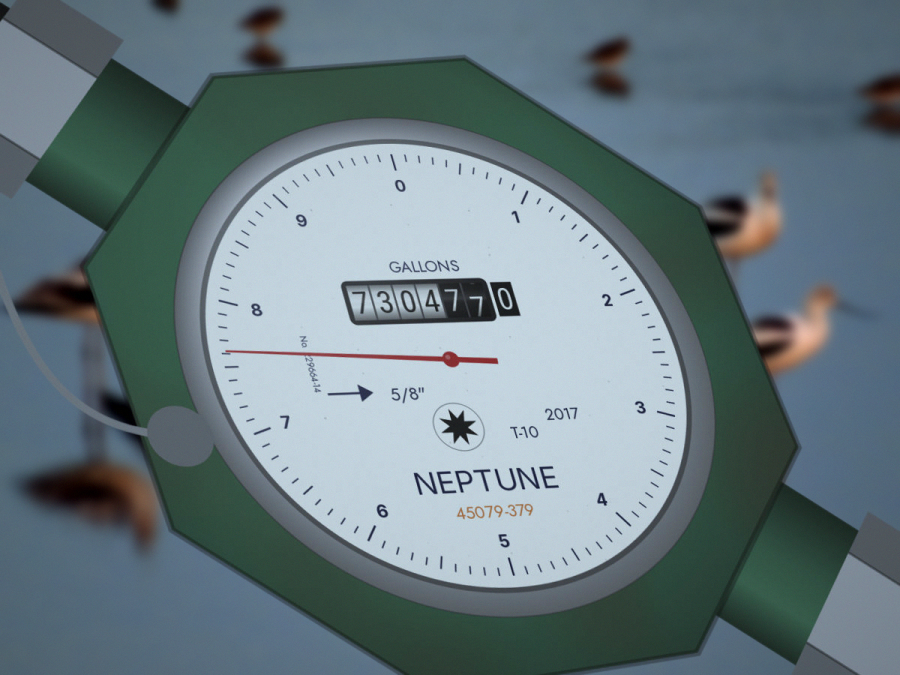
7304767.6 gal
